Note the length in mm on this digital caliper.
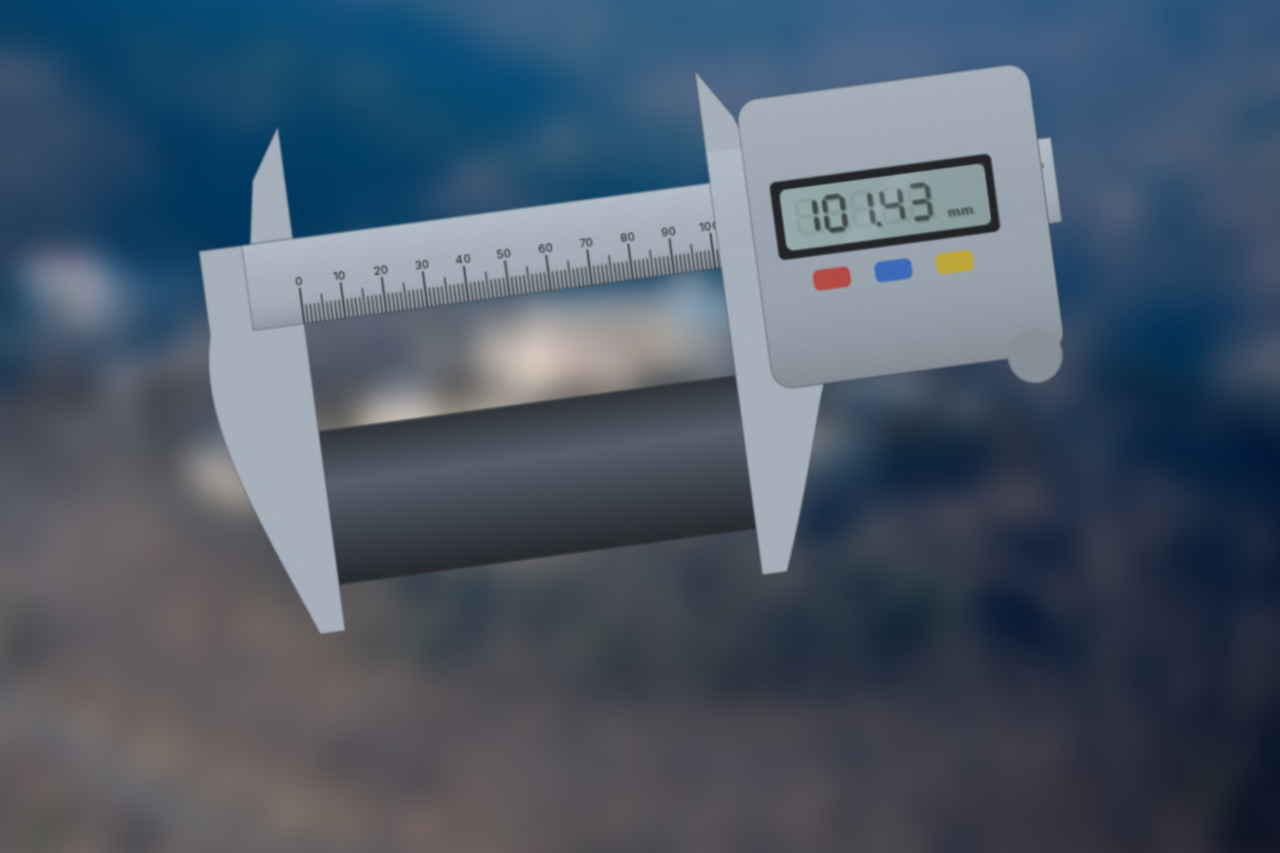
101.43 mm
